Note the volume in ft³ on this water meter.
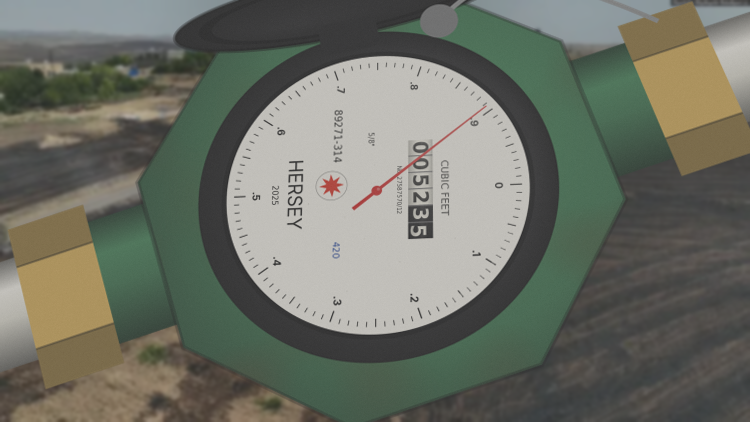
5234.89 ft³
